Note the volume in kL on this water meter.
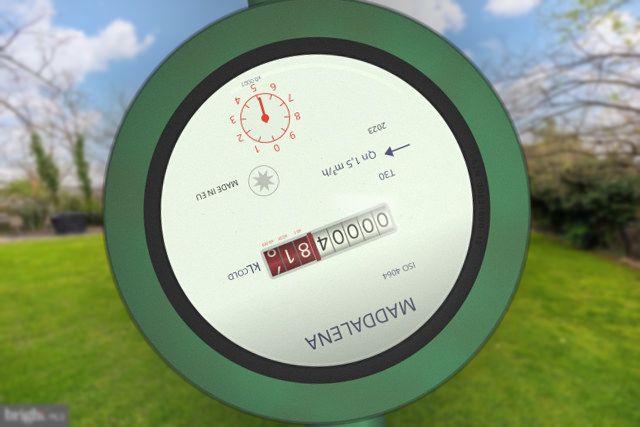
4.8175 kL
